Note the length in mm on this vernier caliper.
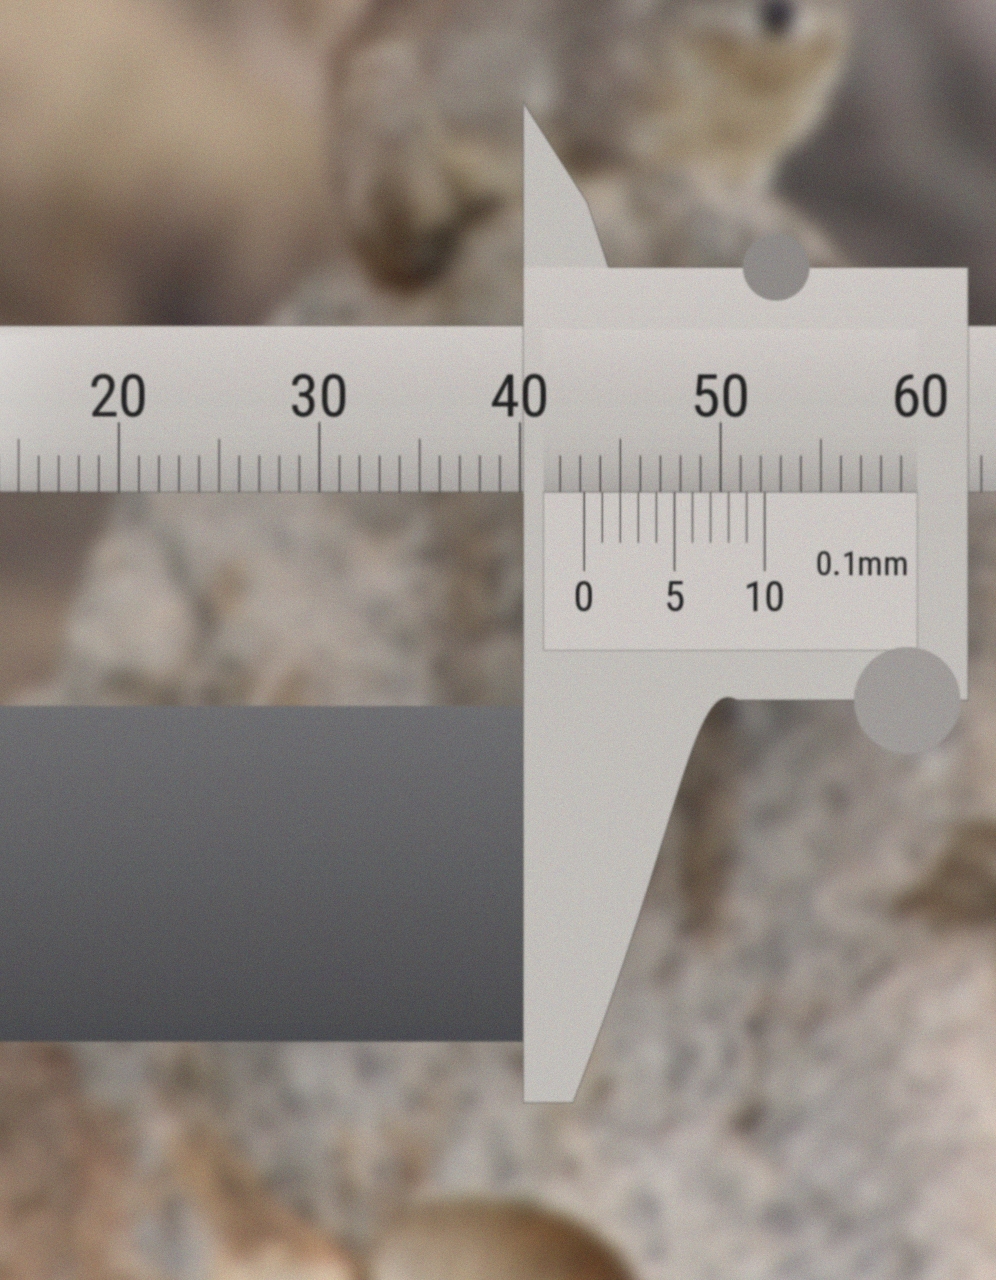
43.2 mm
